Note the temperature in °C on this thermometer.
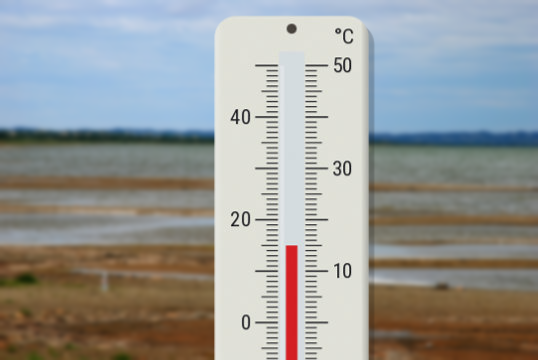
15 °C
